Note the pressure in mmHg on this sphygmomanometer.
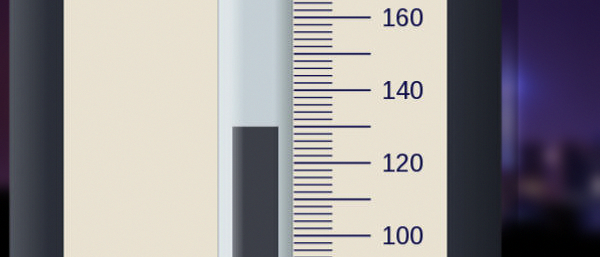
130 mmHg
